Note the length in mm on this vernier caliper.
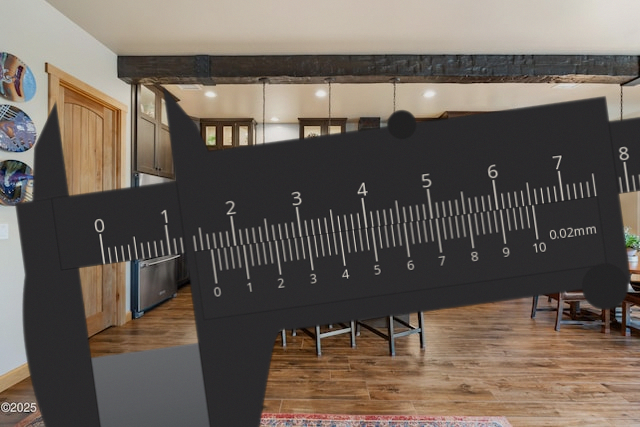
16.4 mm
